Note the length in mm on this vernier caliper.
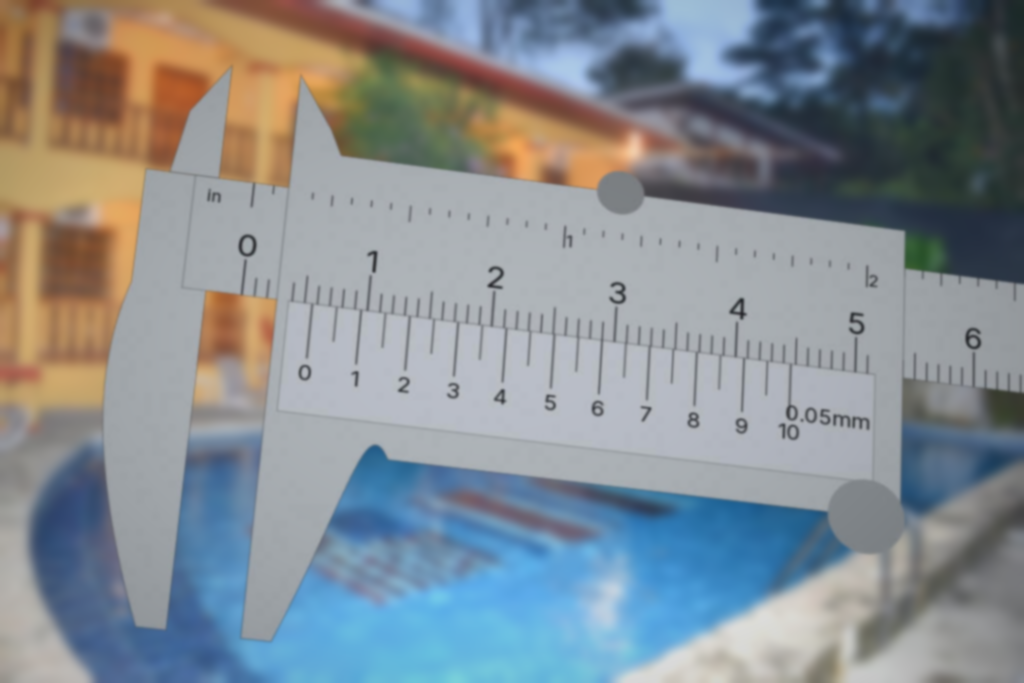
5.6 mm
